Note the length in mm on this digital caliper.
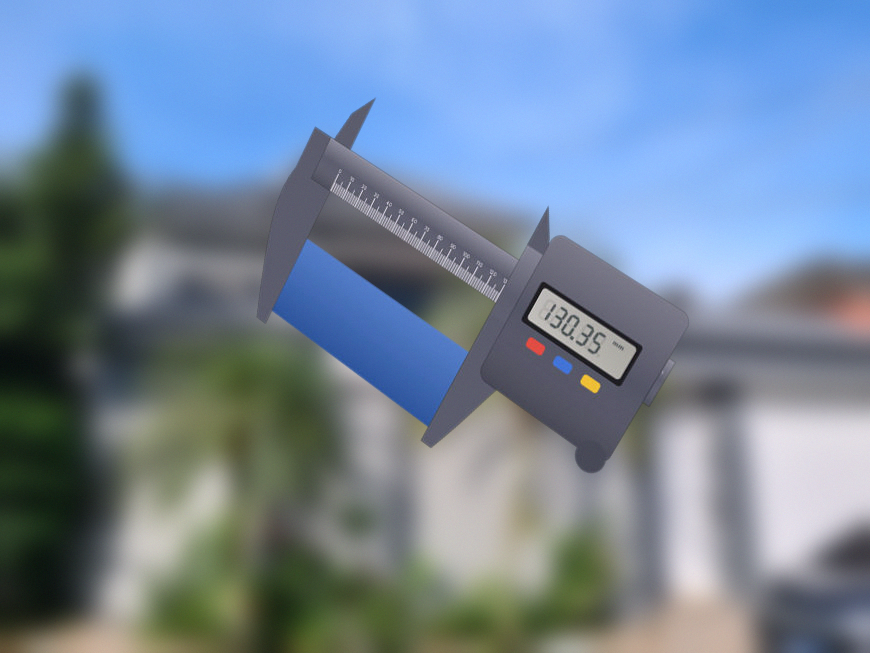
130.35 mm
